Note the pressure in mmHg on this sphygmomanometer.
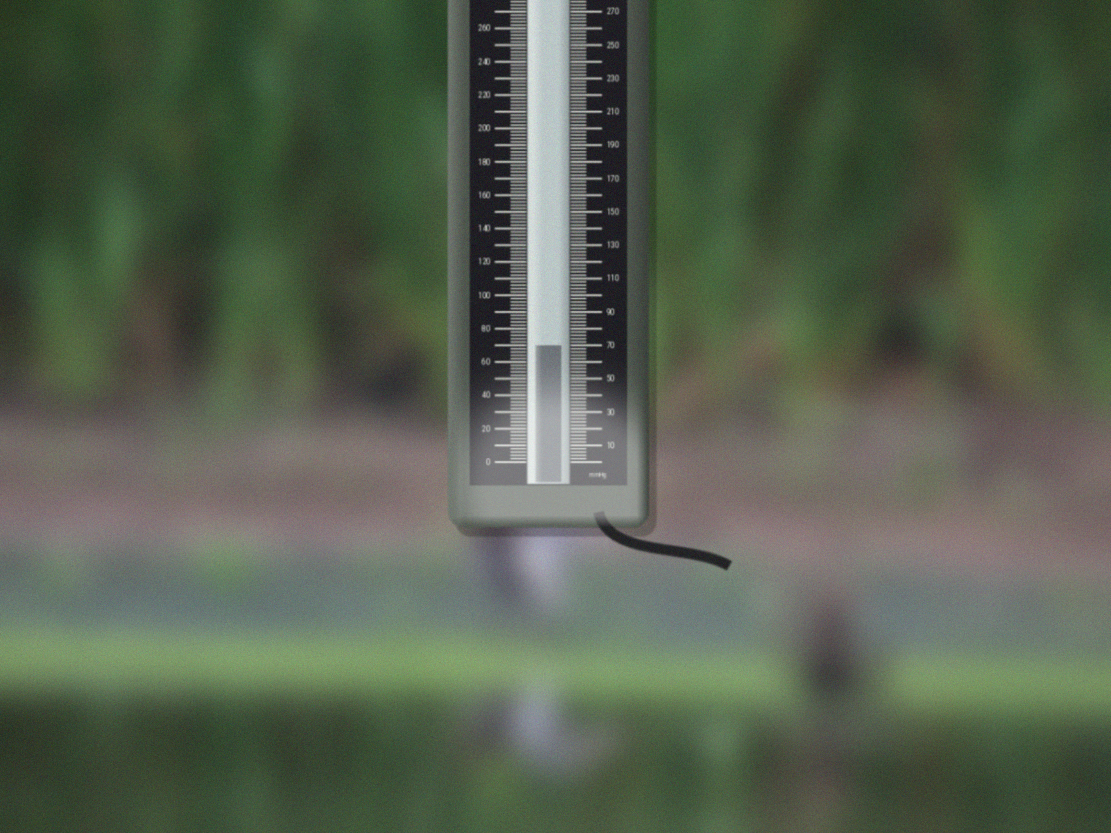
70 mmHg
